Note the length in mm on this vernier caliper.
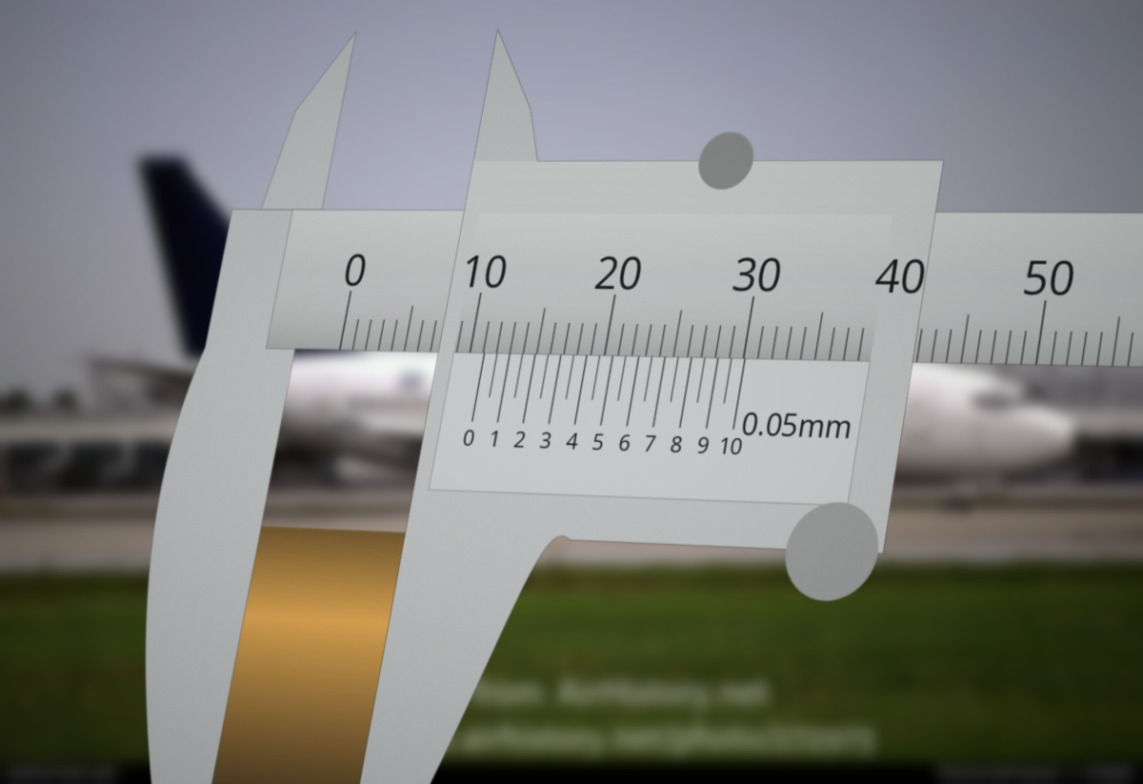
11.1 mm
